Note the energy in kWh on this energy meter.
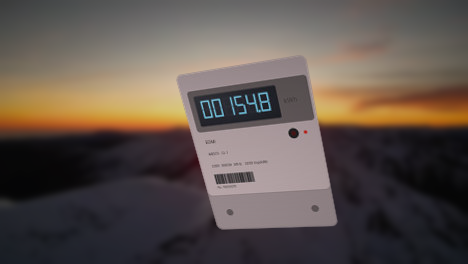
154.8 kWh
